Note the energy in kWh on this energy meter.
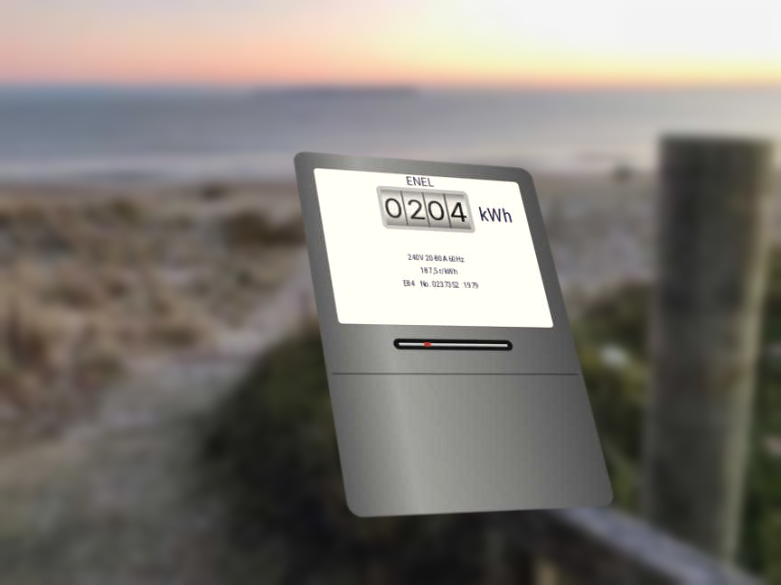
204 kWh
